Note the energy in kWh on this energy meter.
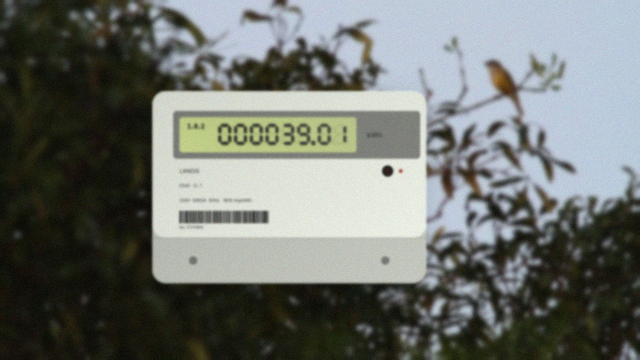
39.01 kWh
